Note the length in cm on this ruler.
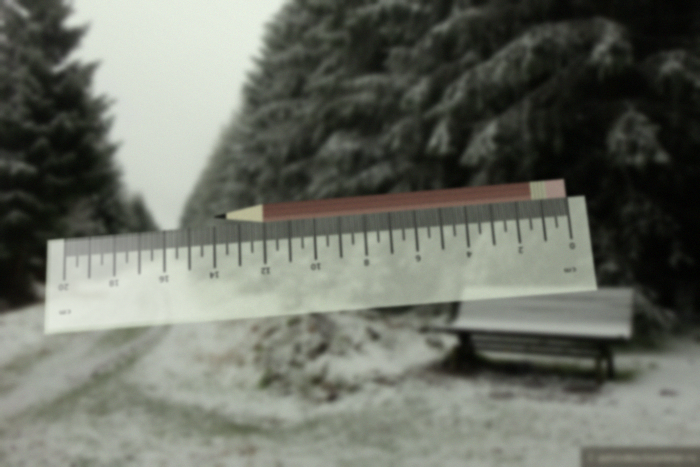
14 cm
